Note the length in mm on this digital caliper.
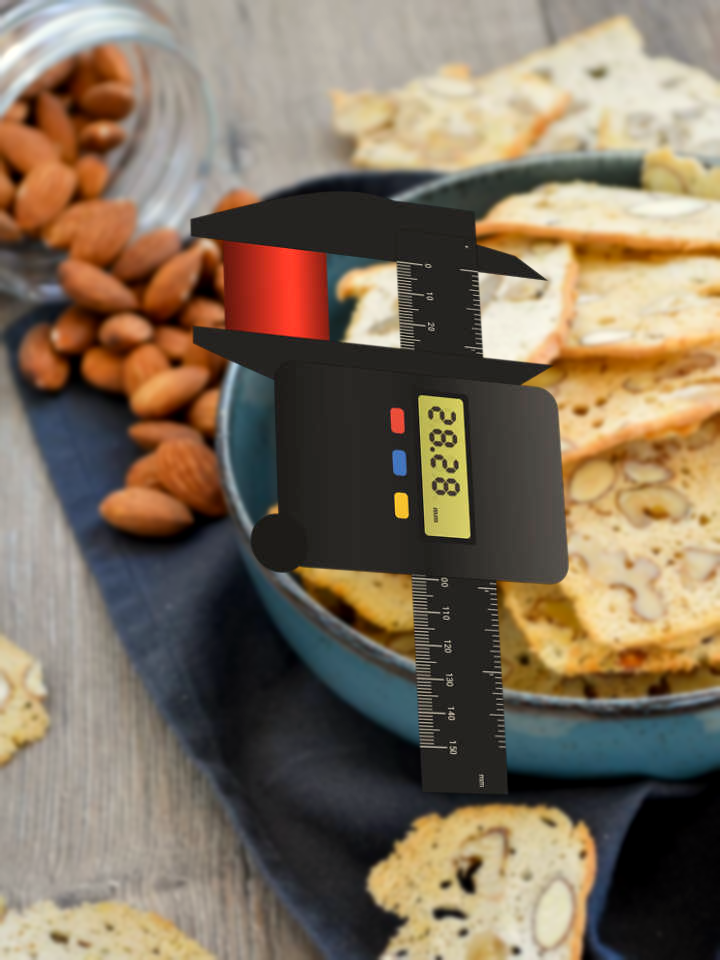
28.28 mm
